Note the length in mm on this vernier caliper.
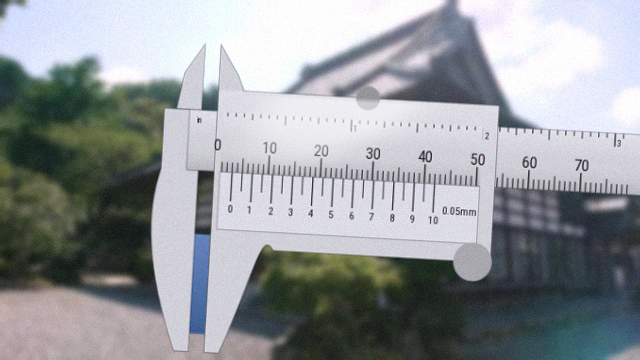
3.0 mm
